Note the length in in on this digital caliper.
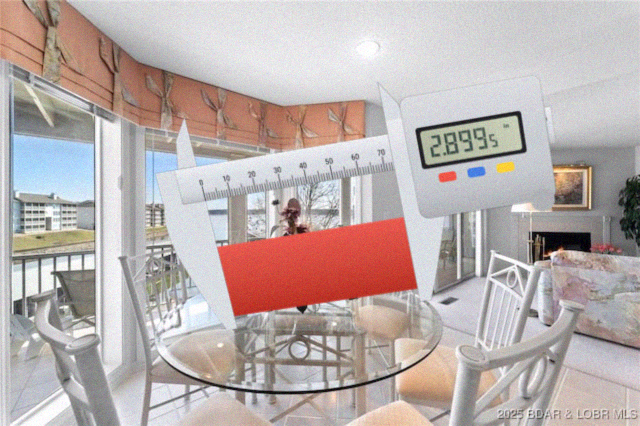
2.8995 in
